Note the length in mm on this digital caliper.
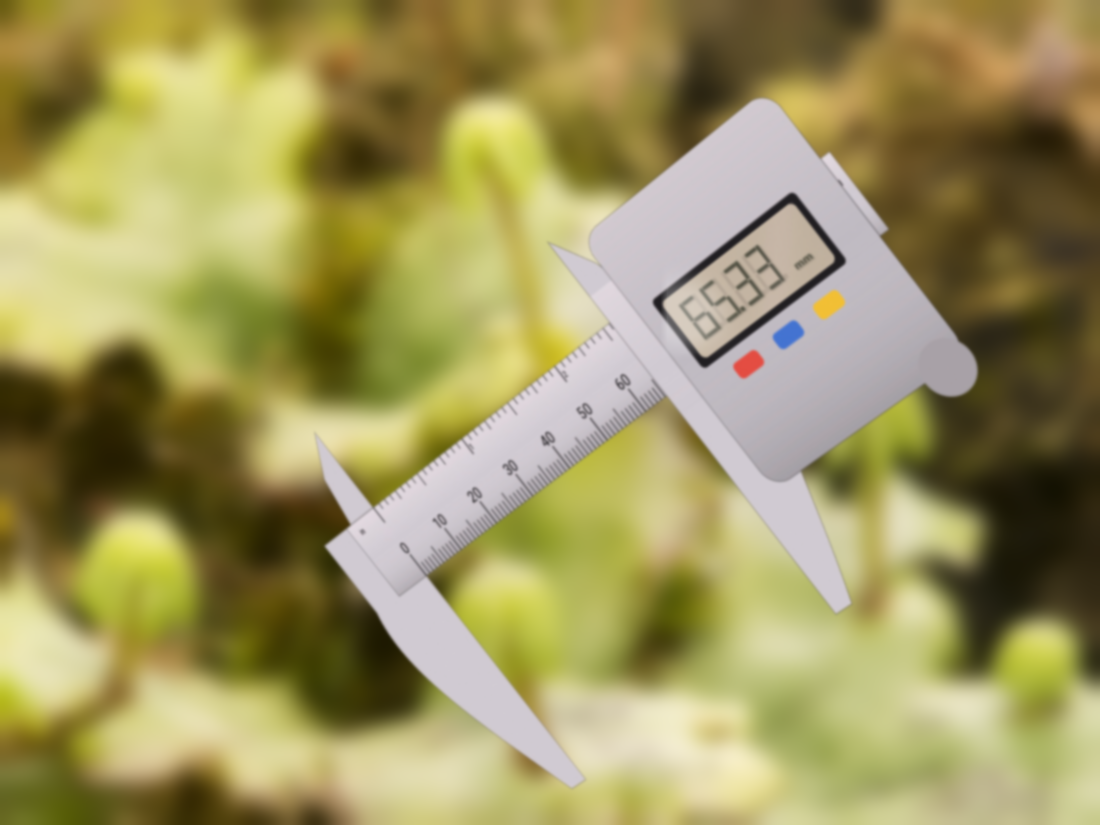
65.33 mm
